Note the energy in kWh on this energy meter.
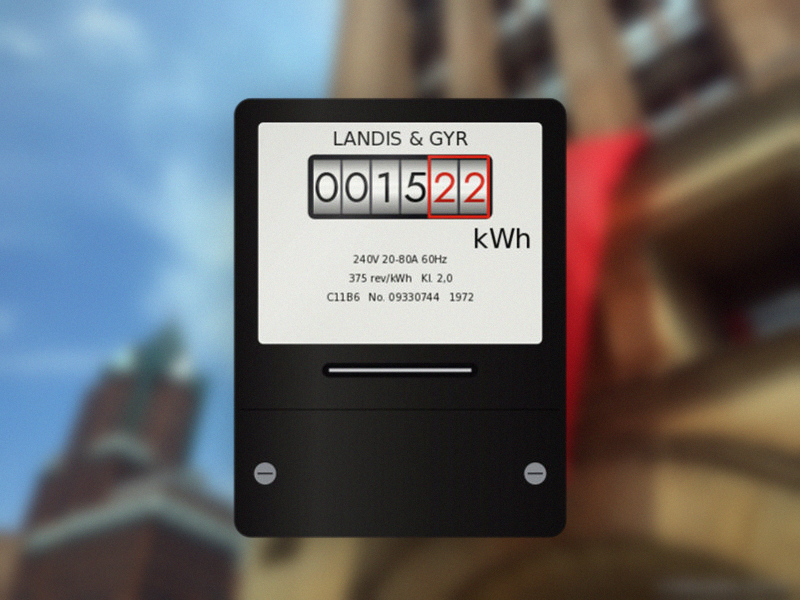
15.22 kWh
